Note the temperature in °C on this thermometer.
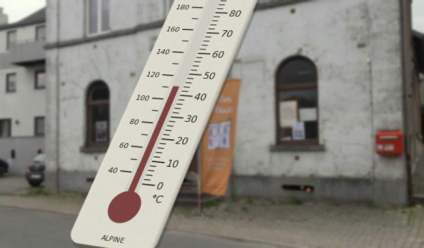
44 °C
